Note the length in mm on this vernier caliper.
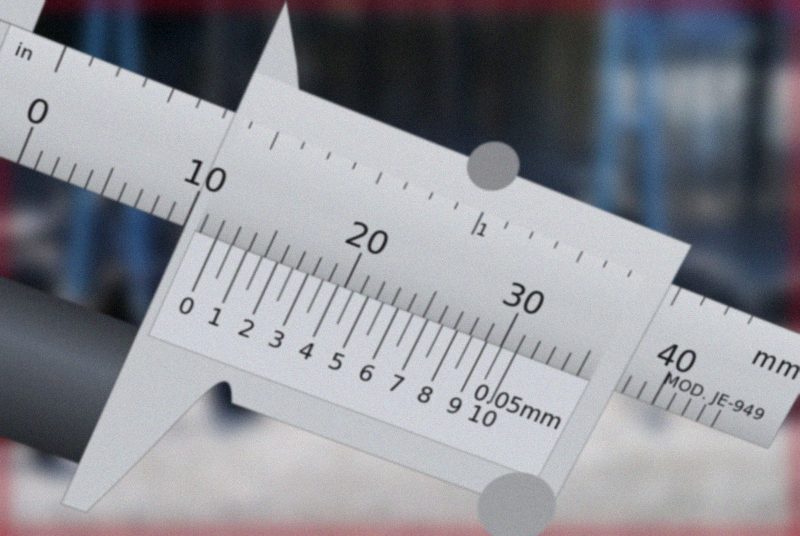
12.0 mm
